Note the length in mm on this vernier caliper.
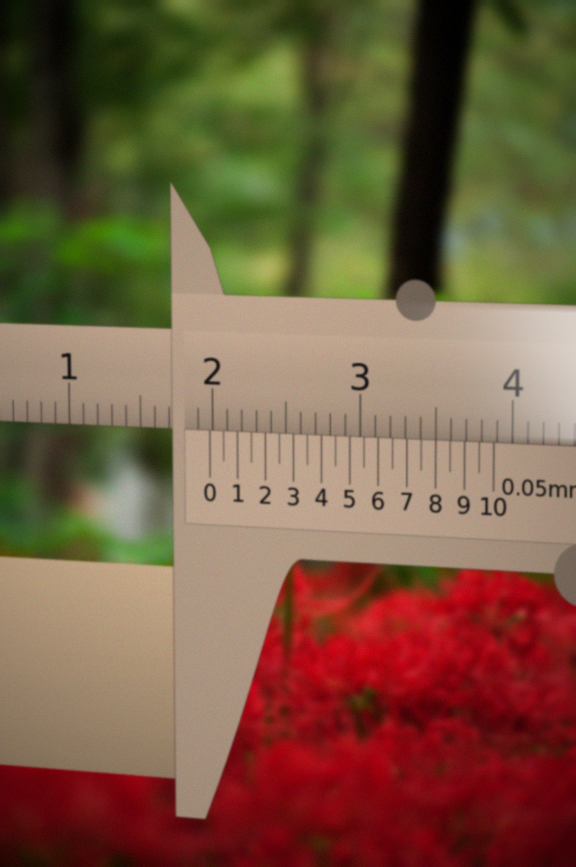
19.8 mm
